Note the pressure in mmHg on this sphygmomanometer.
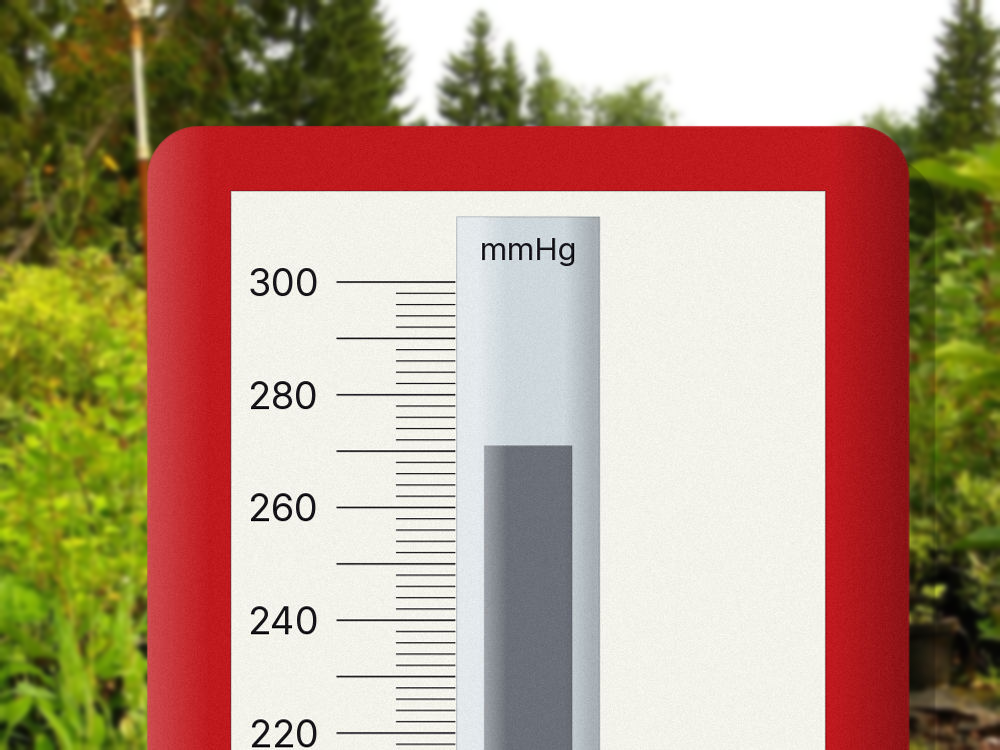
271 mmHg
